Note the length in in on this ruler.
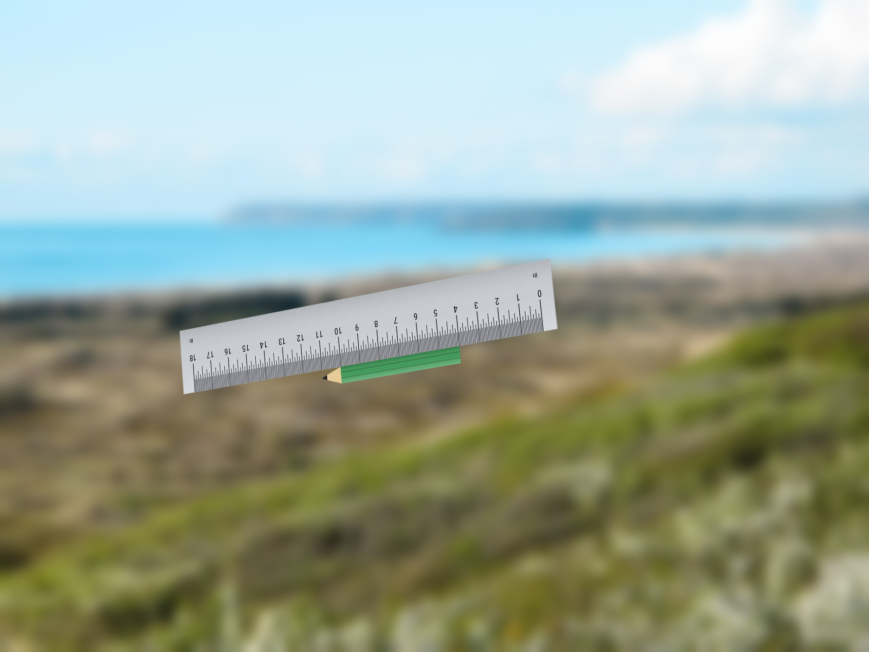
7 in
